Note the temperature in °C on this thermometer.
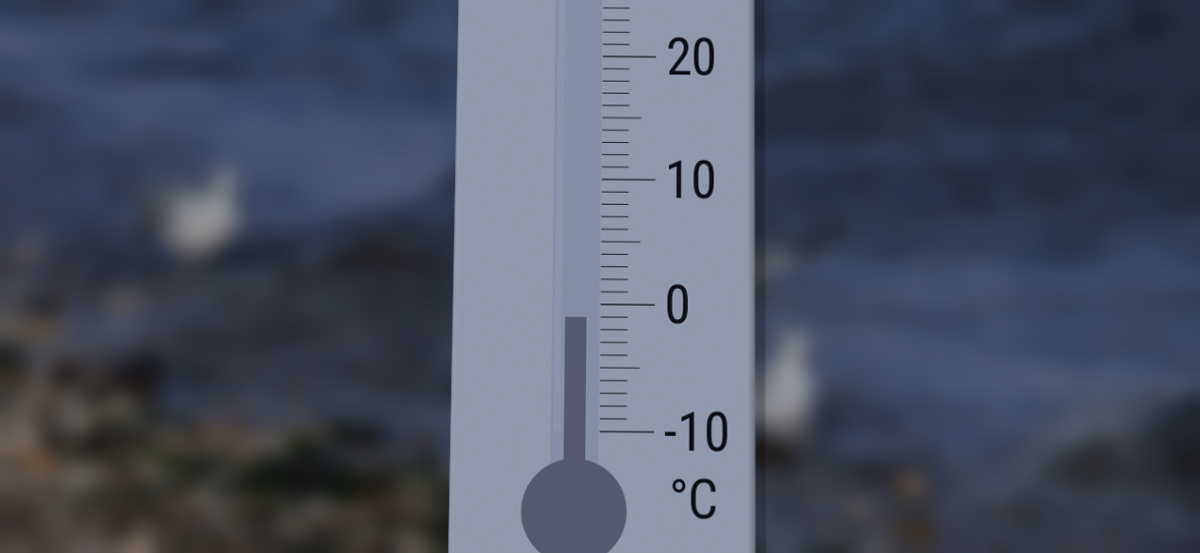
-1 °C
